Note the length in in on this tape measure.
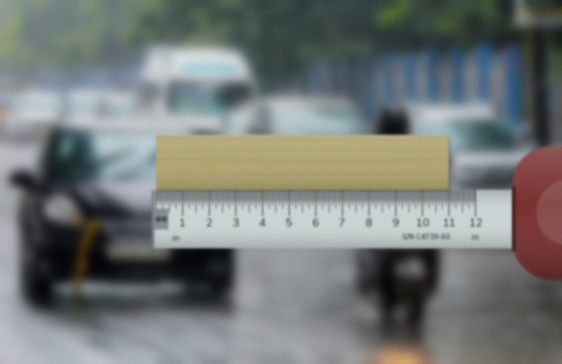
11 in
